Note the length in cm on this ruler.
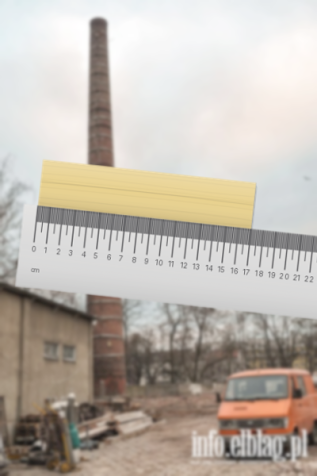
17 cm
